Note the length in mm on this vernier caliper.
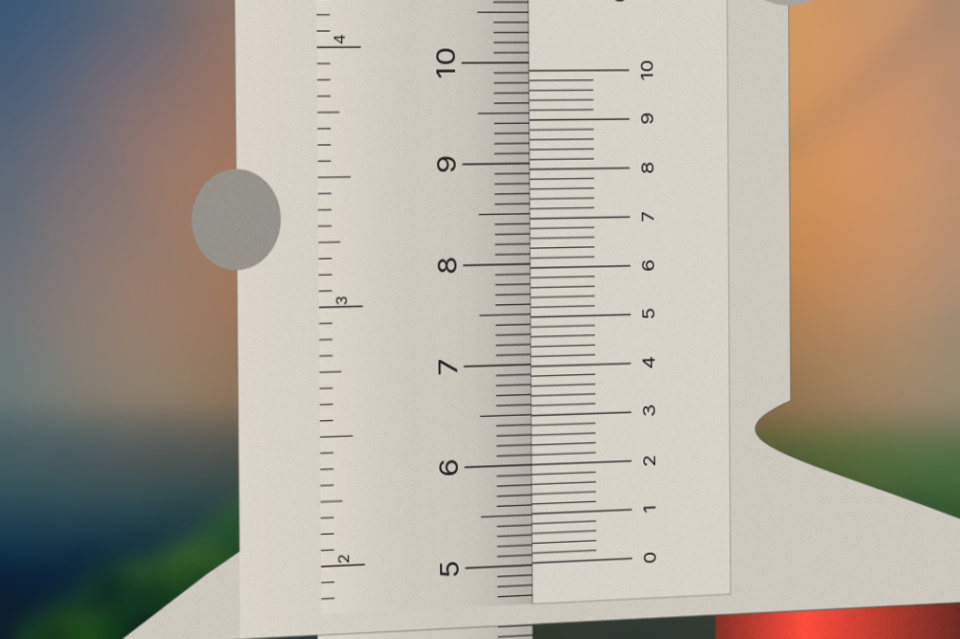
50.2 mm
